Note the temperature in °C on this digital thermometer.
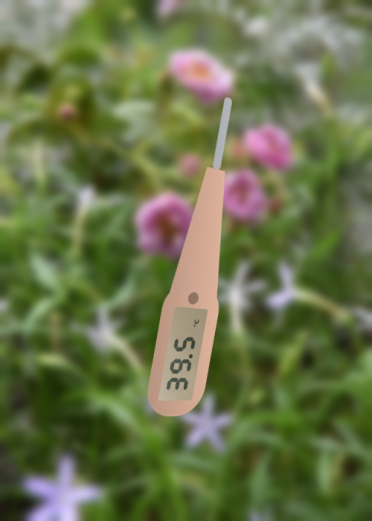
39.5 °C
